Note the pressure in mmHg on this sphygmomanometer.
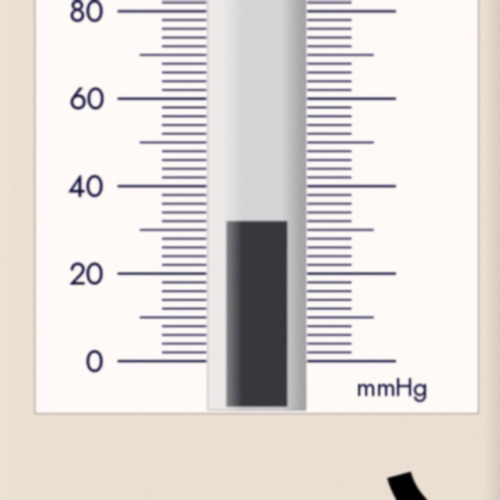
32 mmHg
